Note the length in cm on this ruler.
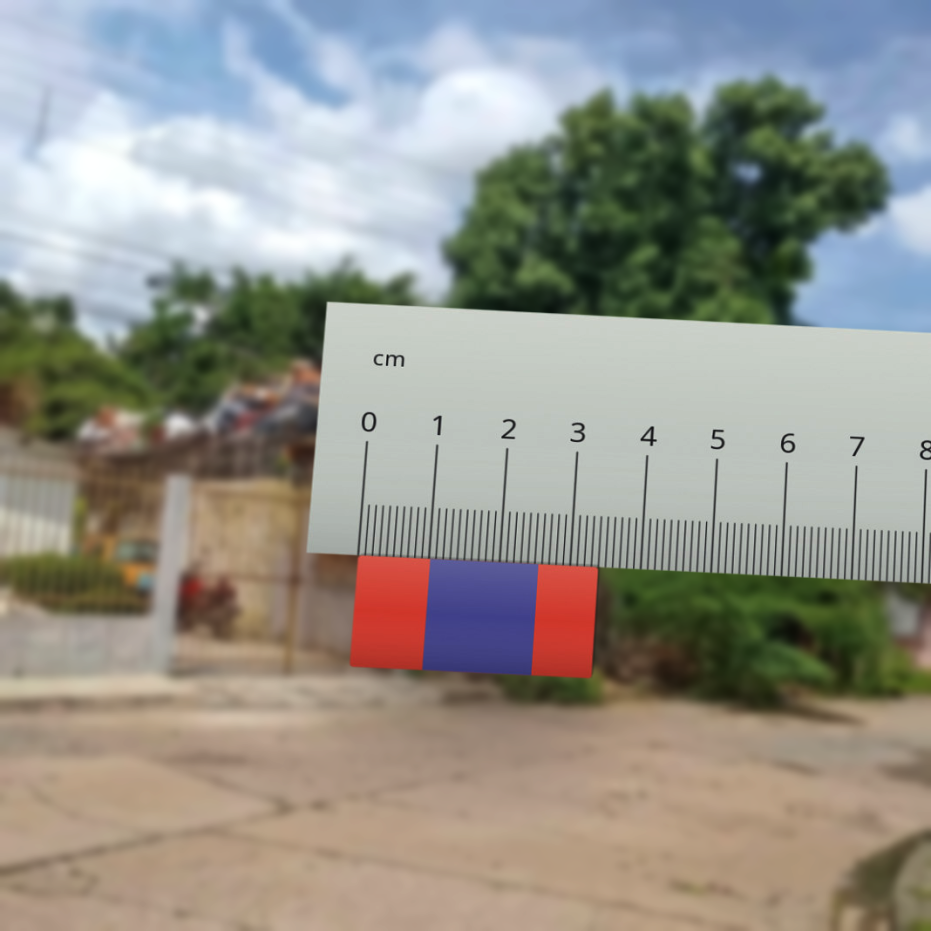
3.4 cm
